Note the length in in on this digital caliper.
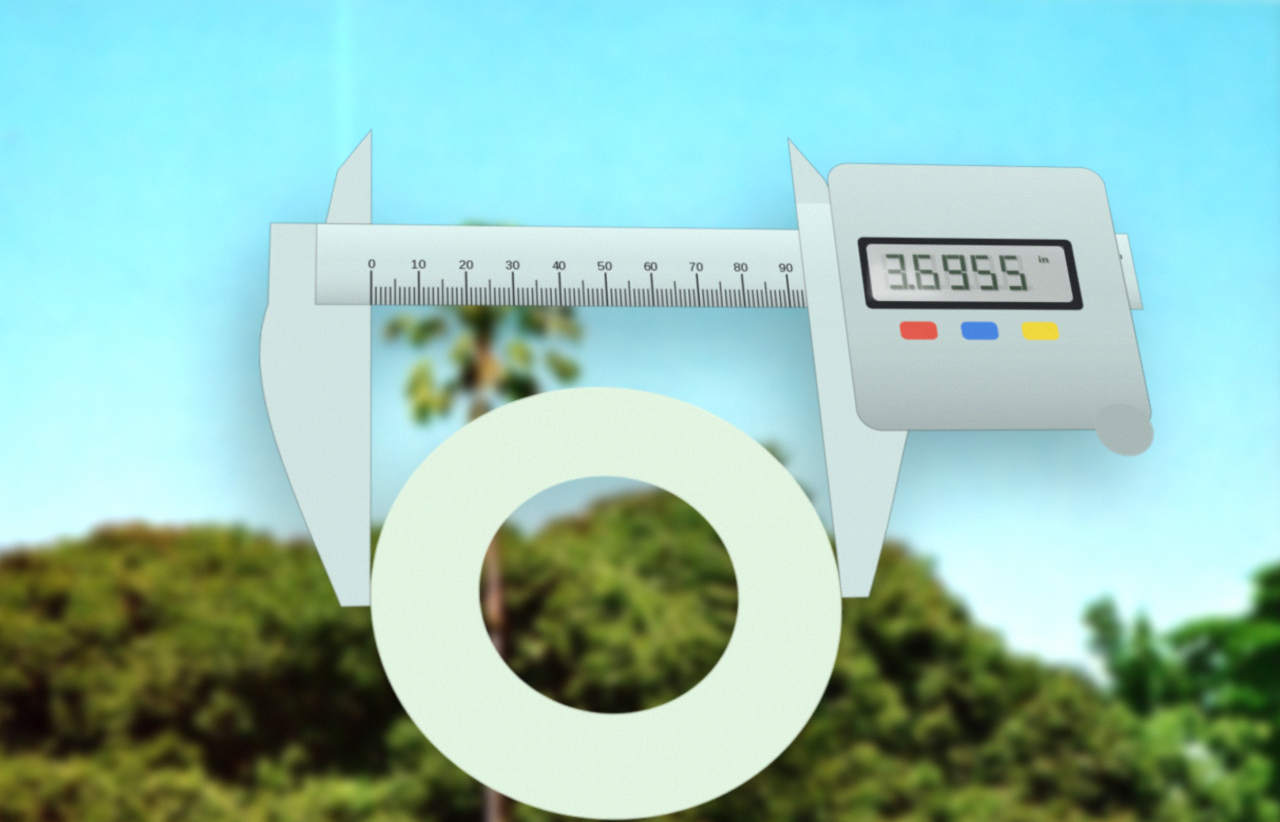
3.6955 in
